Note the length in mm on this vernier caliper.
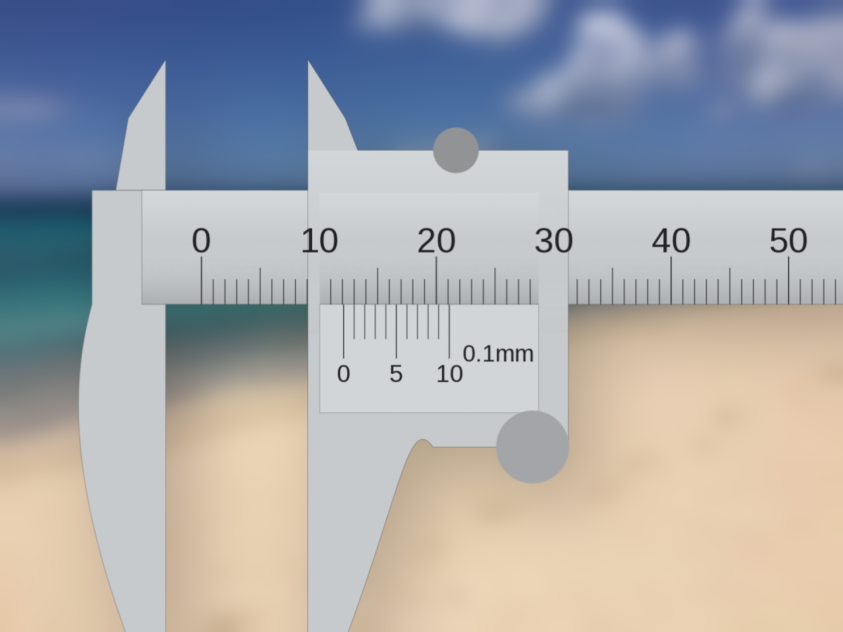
12.1 mm
